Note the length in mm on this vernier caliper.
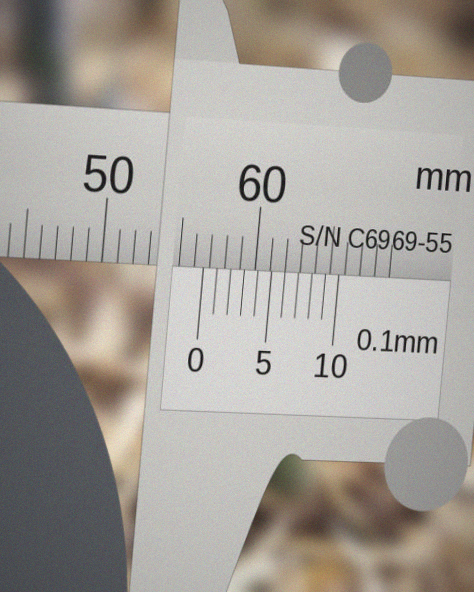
56.6 mm
